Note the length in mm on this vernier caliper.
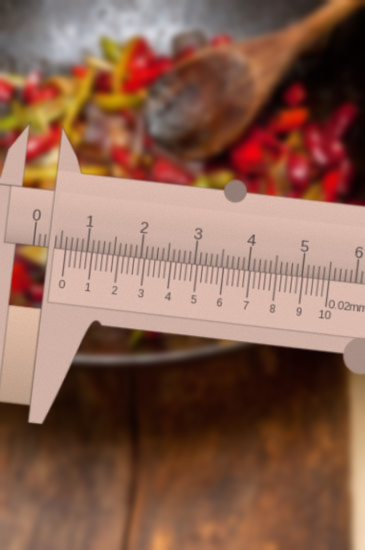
6.0 mm
